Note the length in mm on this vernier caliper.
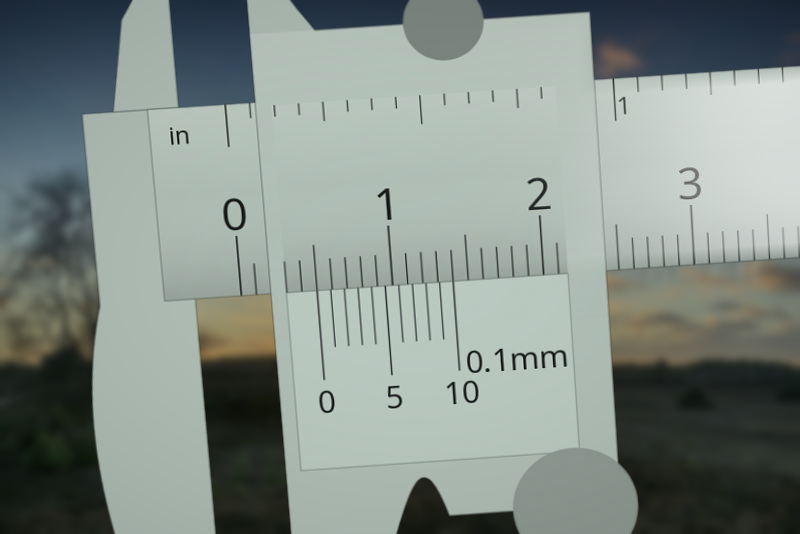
5.0 mm
